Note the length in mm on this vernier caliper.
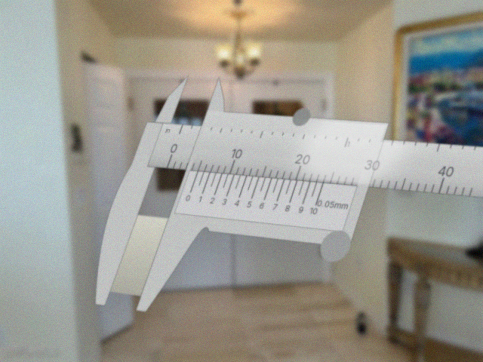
5.0 mm
